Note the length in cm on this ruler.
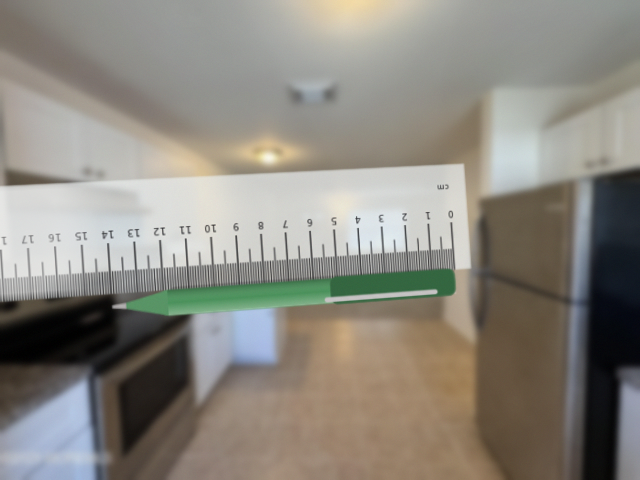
14 cm
